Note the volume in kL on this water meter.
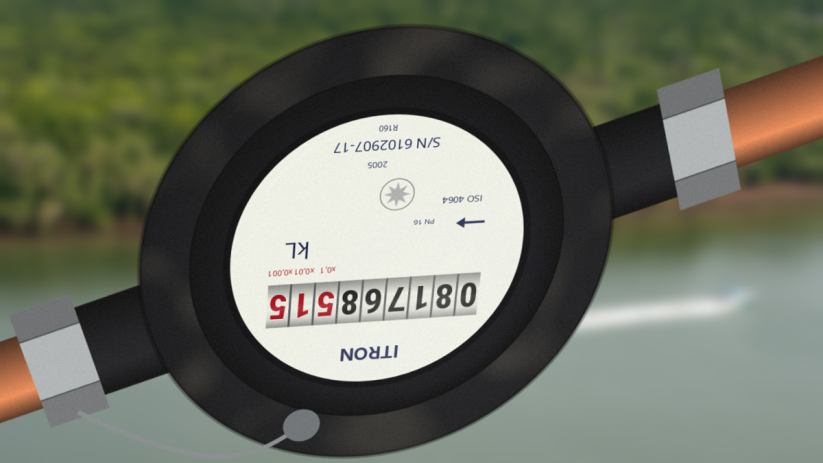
81768.515 kL
